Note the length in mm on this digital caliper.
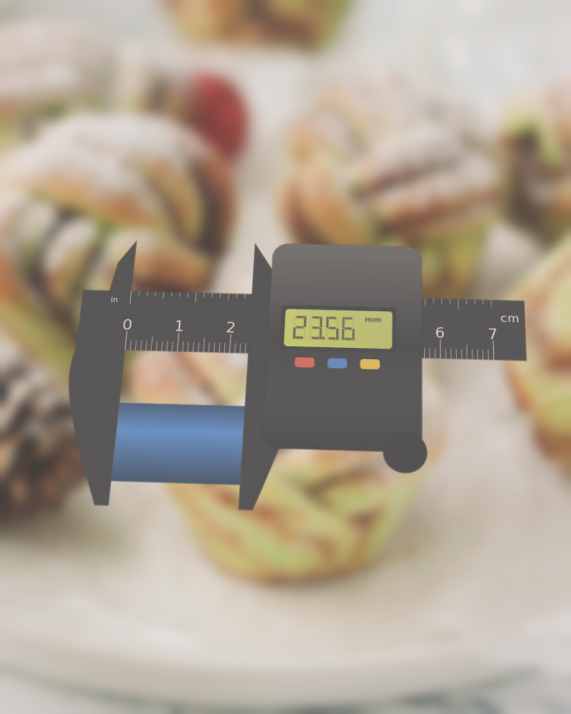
23.56 mm
